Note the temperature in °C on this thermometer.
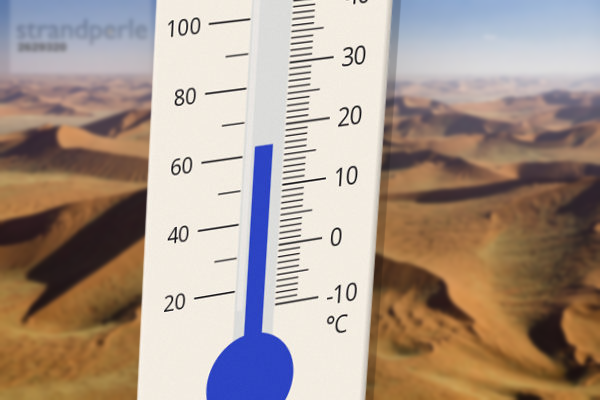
17 °C
